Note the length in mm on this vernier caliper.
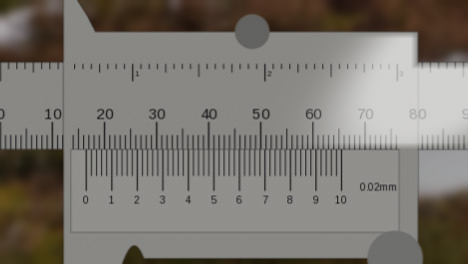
16.5 mm
